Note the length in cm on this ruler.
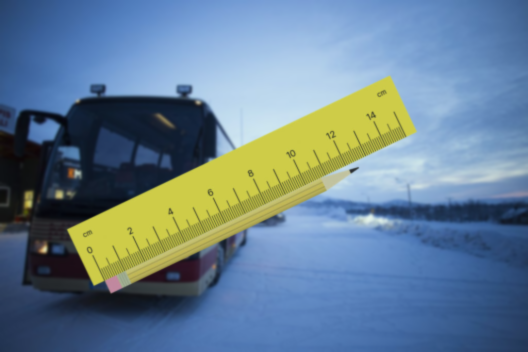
12.5 cm
